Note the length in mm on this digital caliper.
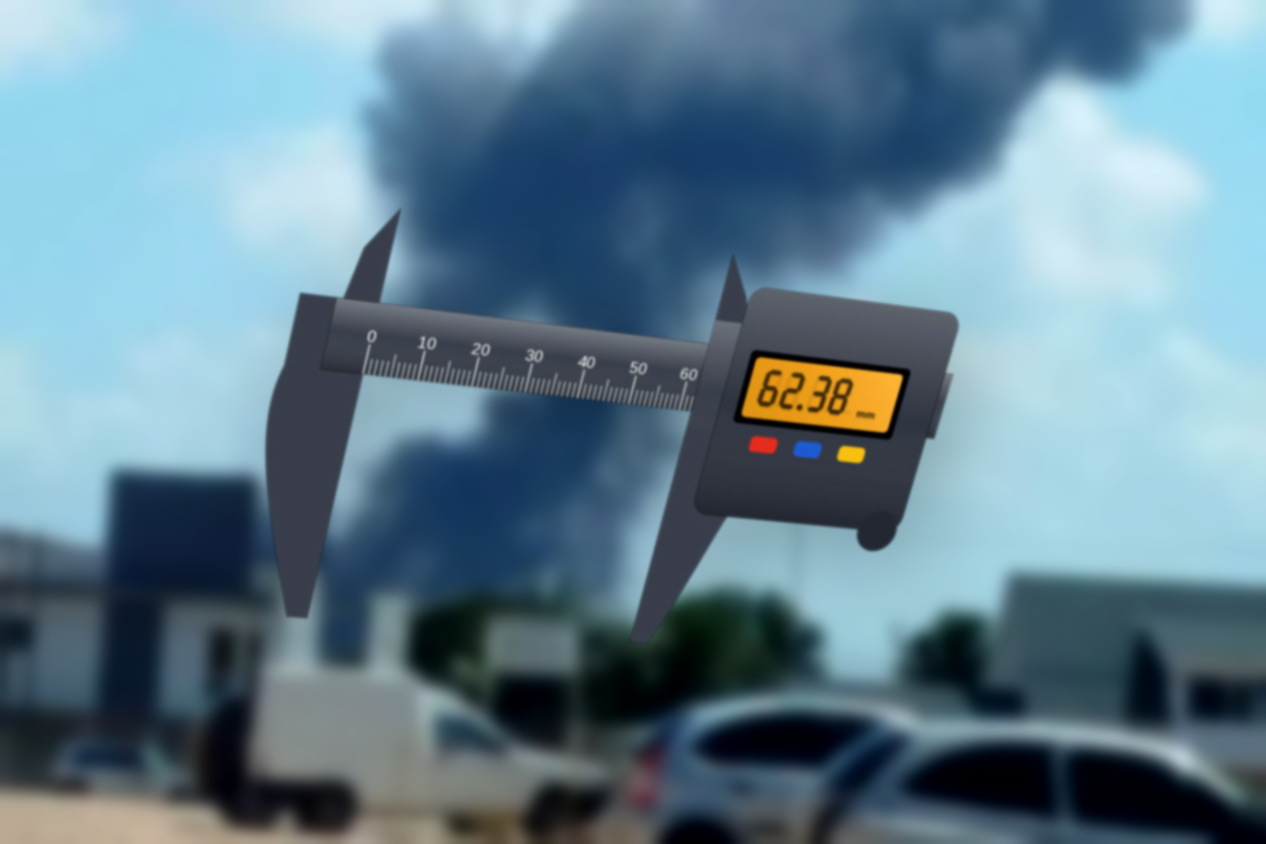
62.38 mm
